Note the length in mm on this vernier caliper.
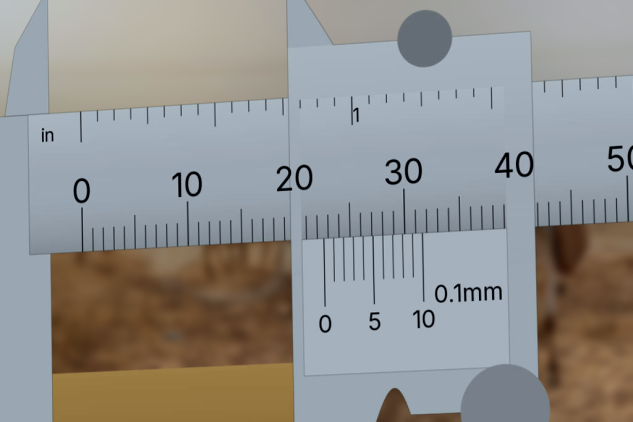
22.6 mm
